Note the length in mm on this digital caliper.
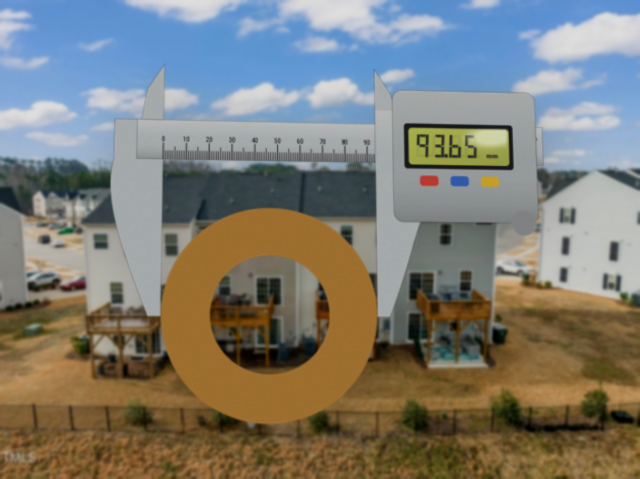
93.65 mm
